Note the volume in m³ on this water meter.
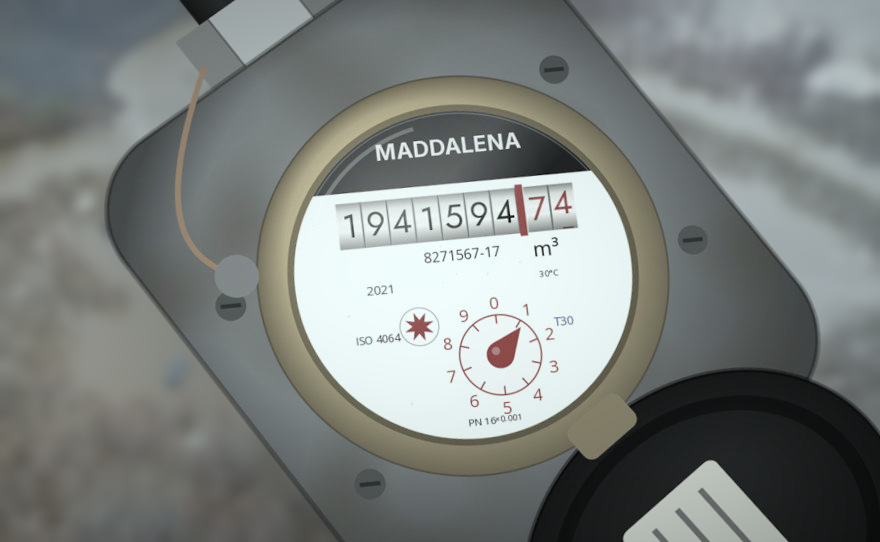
1941594.741 m³
